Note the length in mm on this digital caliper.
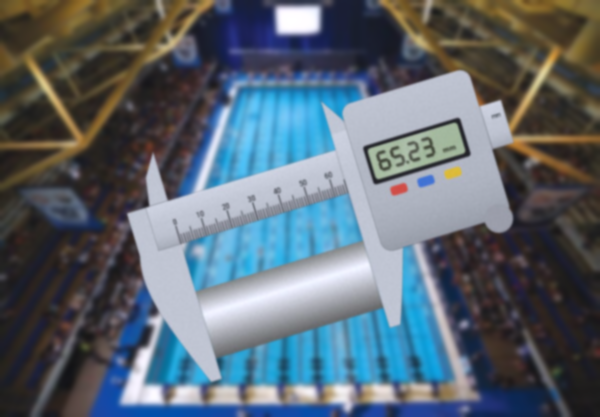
65.23 mm
